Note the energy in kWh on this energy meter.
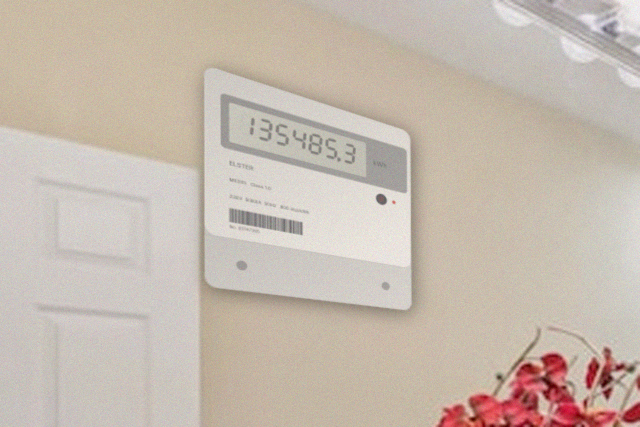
135485.3 kWh
